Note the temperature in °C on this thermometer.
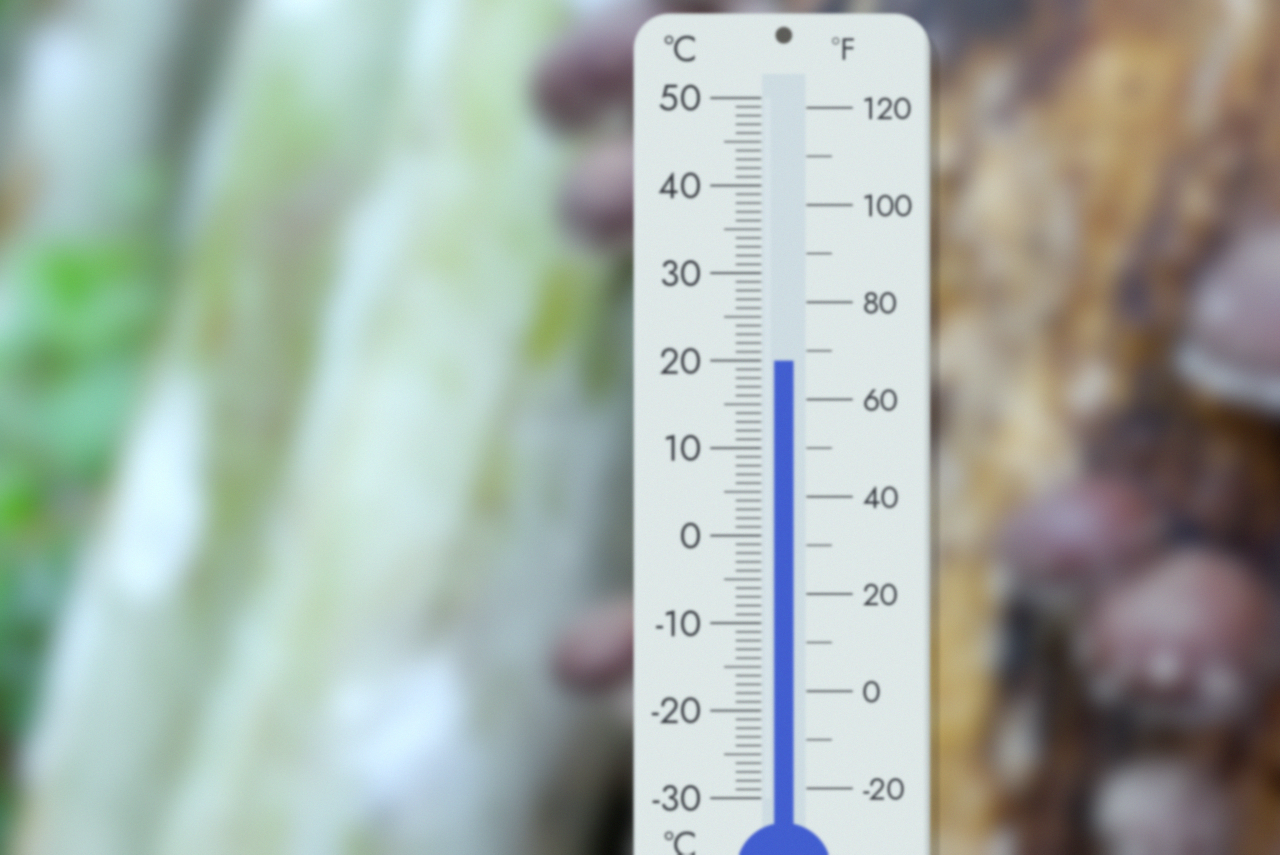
20 °C
